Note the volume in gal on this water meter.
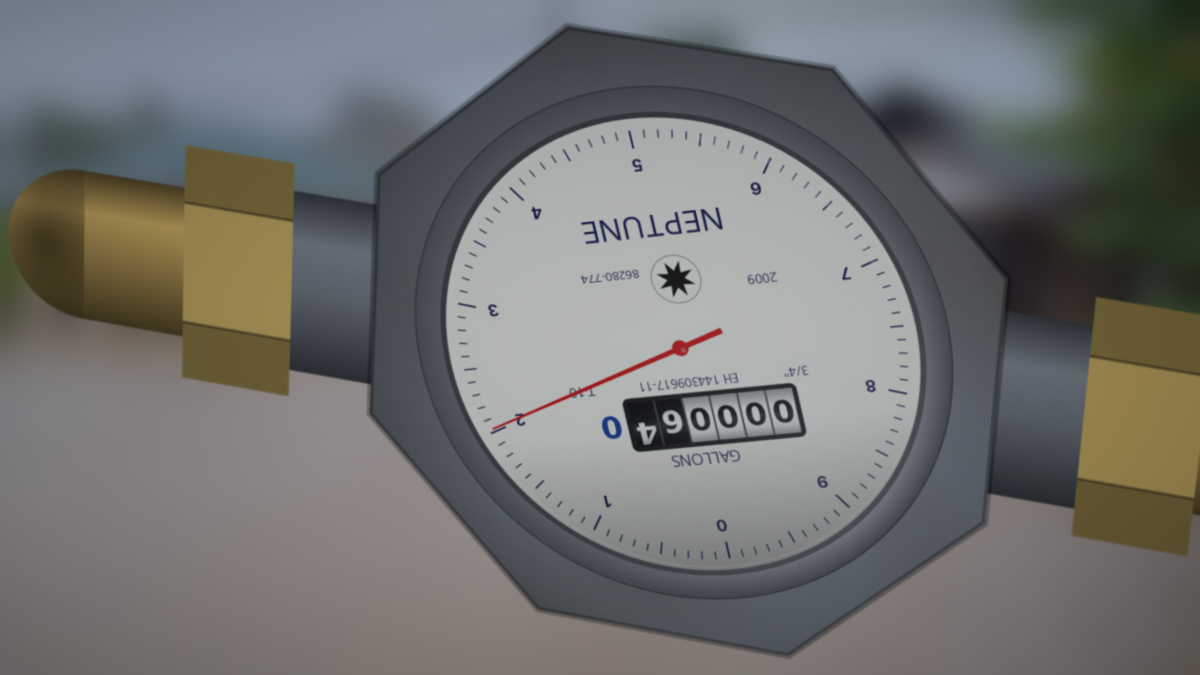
642.0 gal
